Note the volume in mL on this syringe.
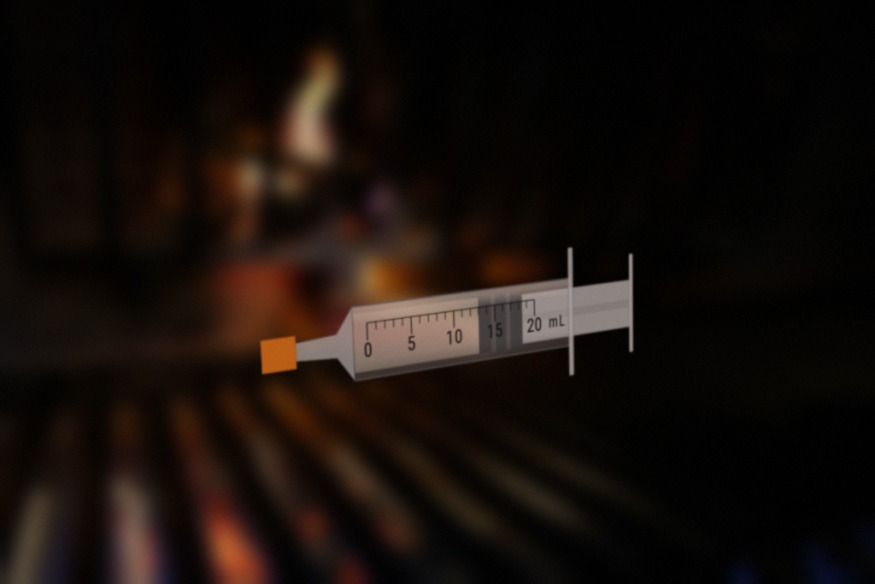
13 mL
